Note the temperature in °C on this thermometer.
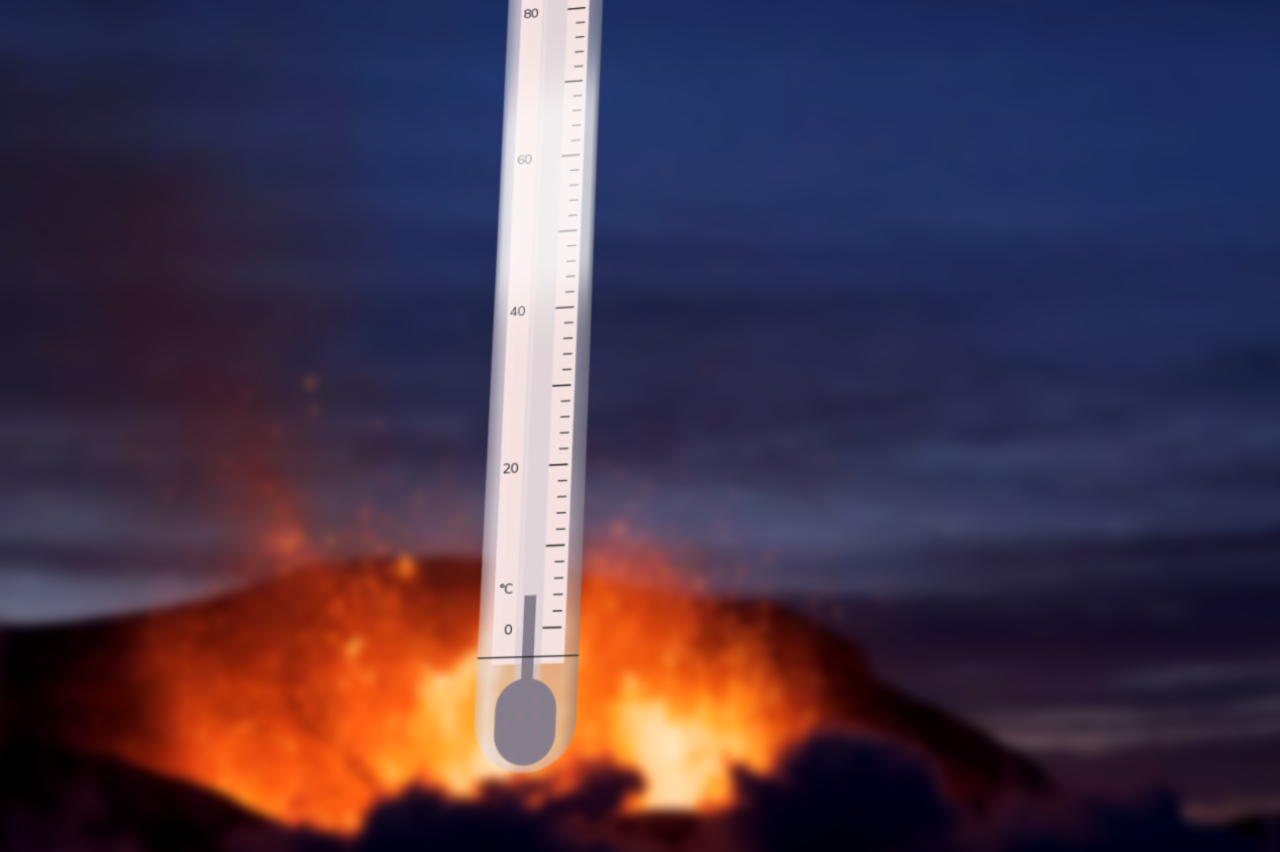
4 °C
